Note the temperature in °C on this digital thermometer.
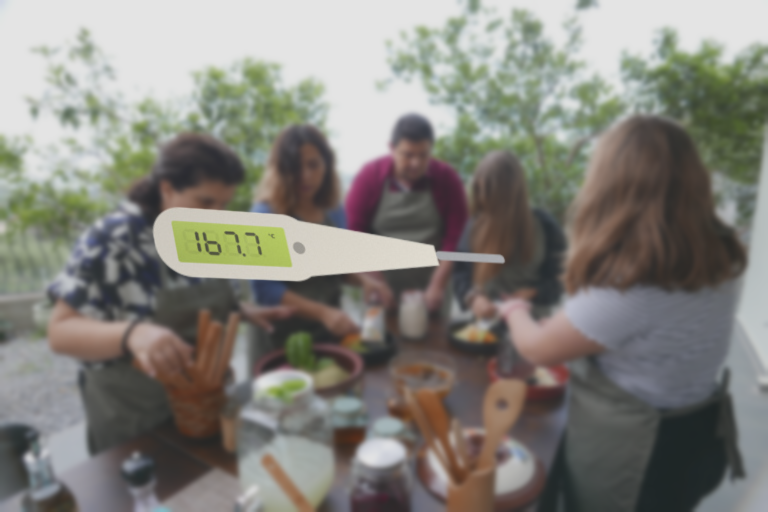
167.7 °C
